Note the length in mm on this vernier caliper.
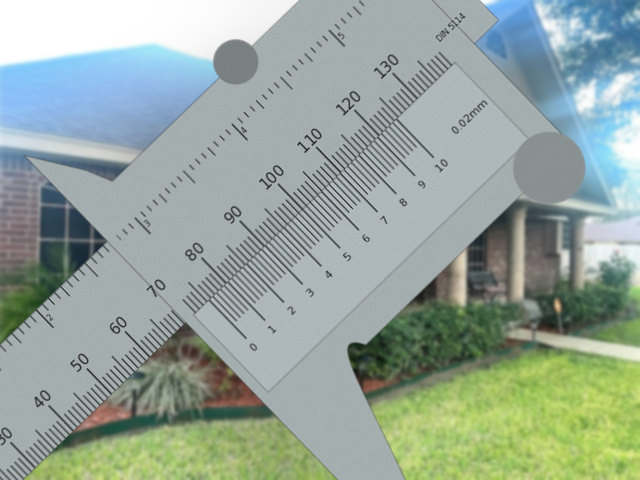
75.5 mm
